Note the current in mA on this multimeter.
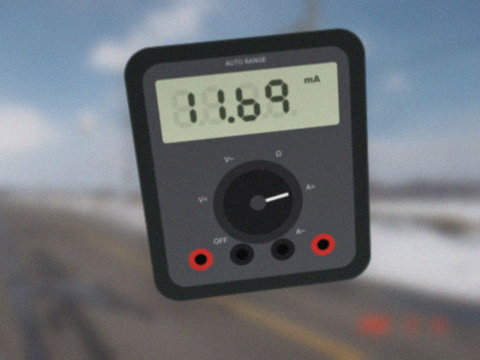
11.69 mA
